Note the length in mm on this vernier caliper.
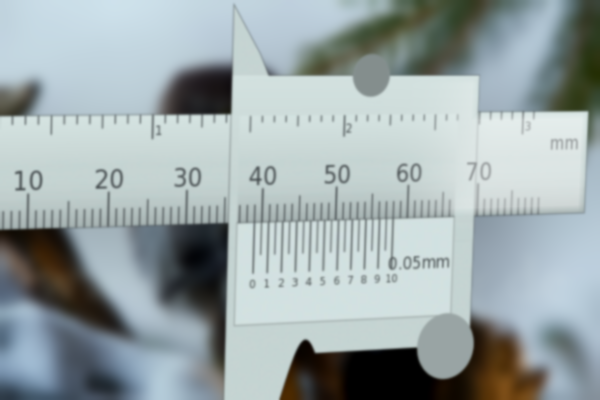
39.0 mm
